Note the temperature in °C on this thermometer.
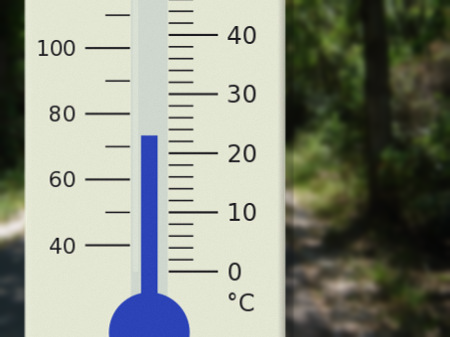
23 °C
